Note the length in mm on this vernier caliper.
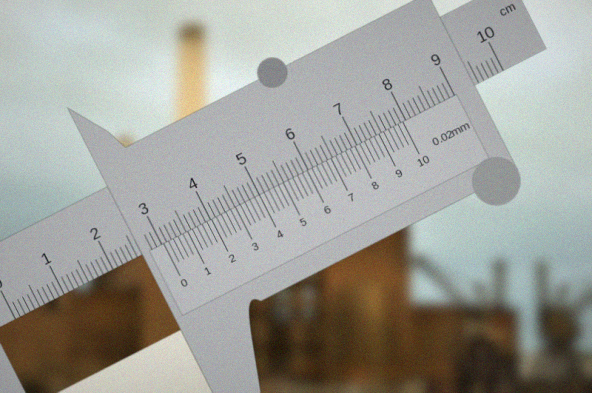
30.4 mm
